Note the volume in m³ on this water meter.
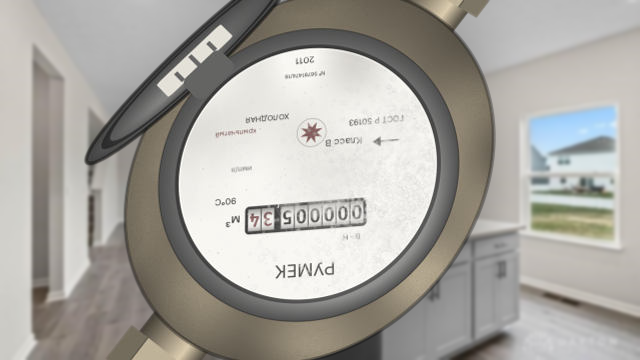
5.34 m³
